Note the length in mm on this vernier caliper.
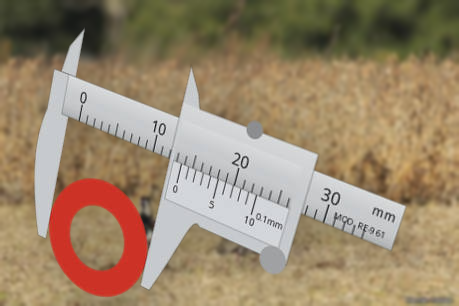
13.6 mm
